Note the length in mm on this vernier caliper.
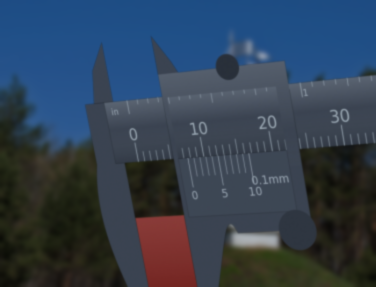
7.6 mm
